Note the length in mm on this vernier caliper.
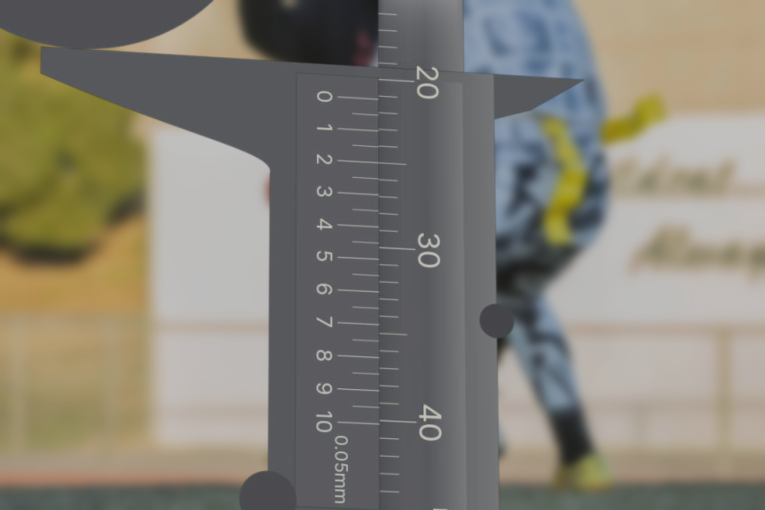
21.2 mm
